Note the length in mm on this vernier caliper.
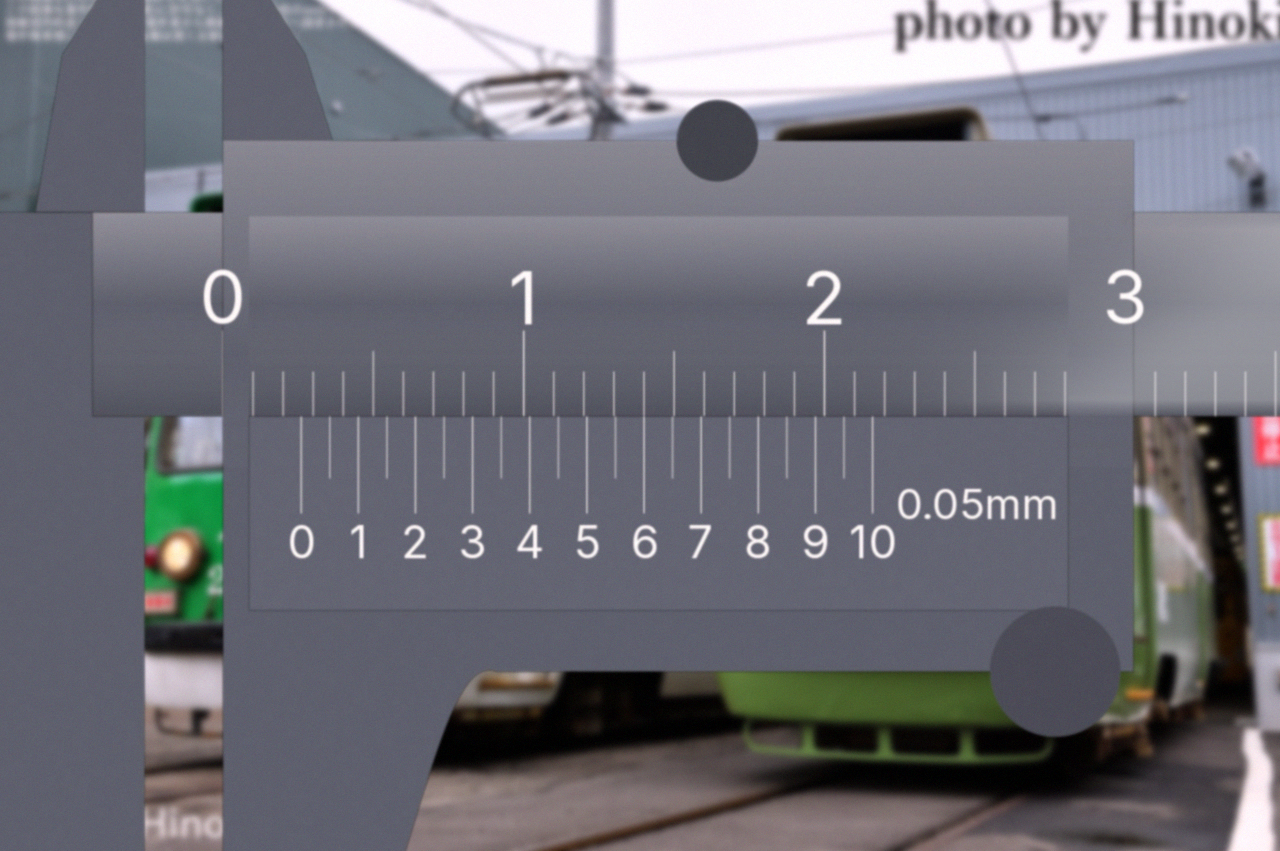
2.6 mm
